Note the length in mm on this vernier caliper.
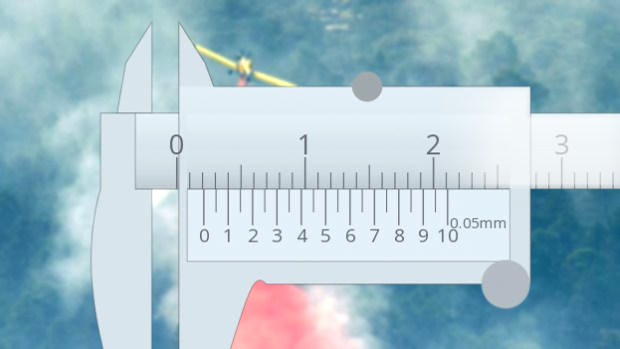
2.1 mm
